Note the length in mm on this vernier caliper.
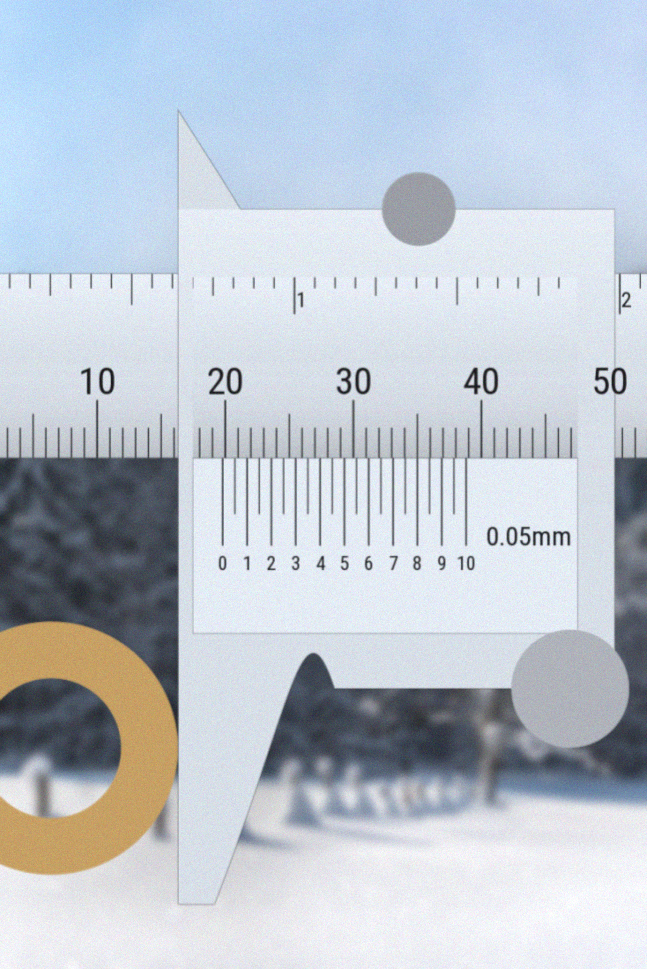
19.8 mm
